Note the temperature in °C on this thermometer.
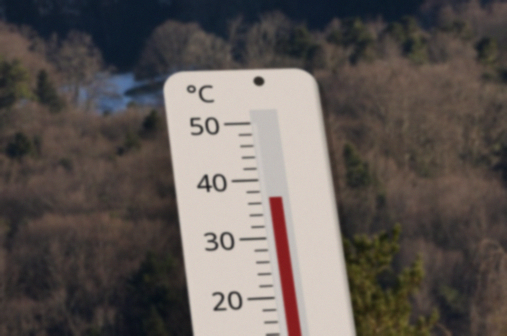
37 °C
